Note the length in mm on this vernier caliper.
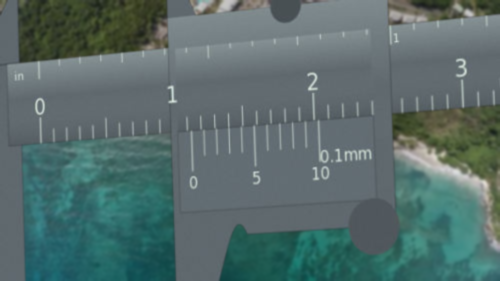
11.3 mm
